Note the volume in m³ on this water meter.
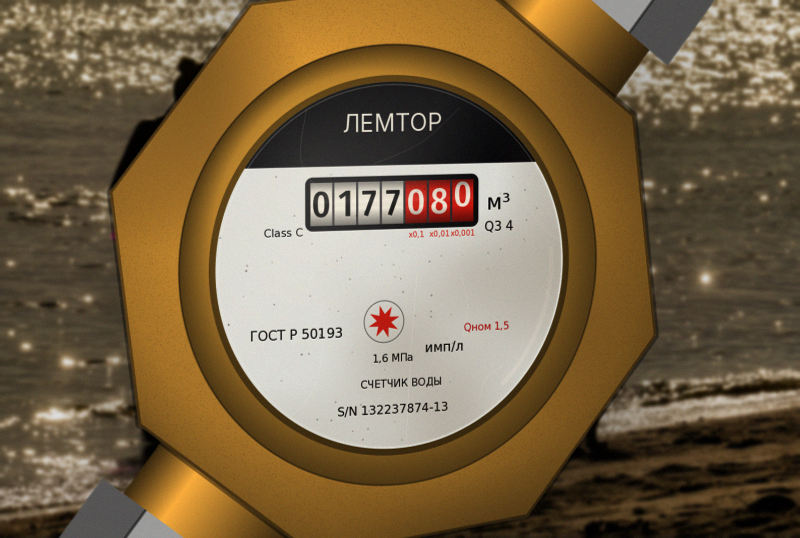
177.080 m³
